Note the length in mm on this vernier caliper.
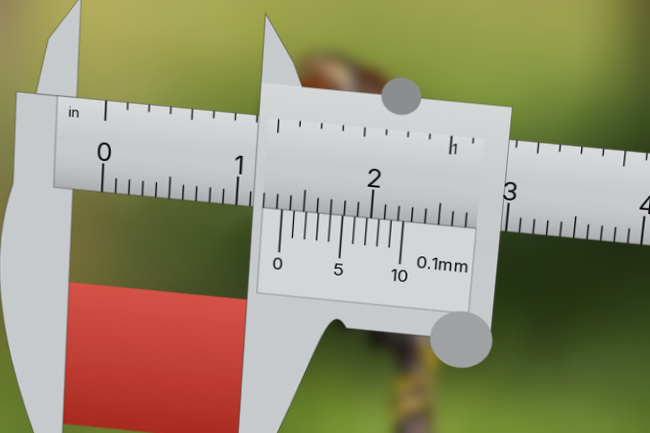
13.4 mm
